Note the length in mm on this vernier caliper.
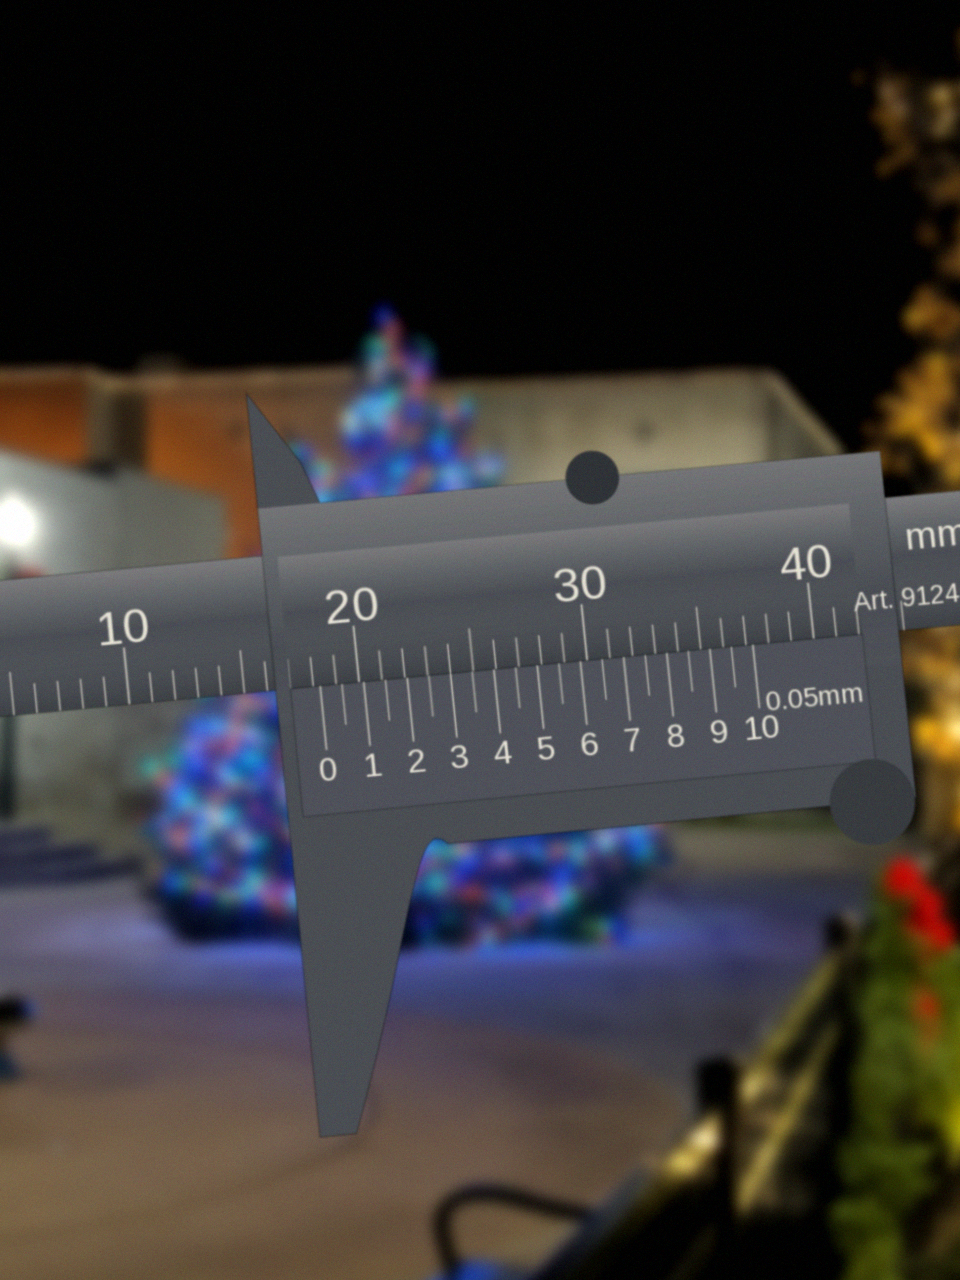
18.3 mm
